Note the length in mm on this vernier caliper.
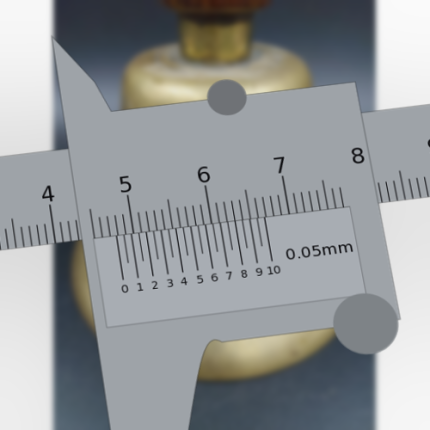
47.8 mm
